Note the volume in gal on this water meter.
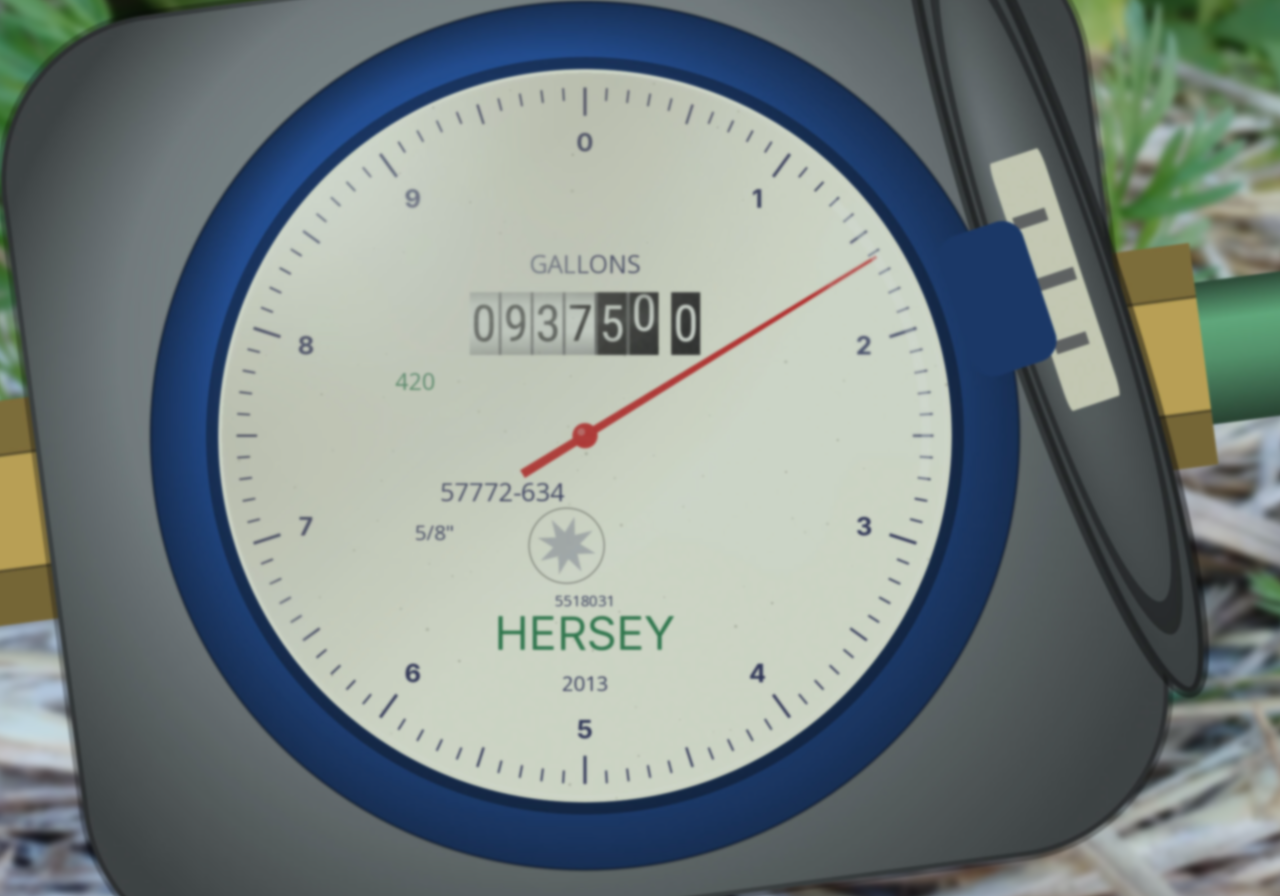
937501.6 gal
